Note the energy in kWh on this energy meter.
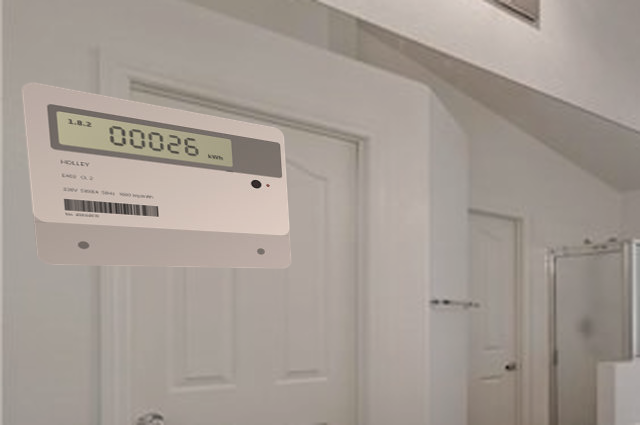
26 kWh
